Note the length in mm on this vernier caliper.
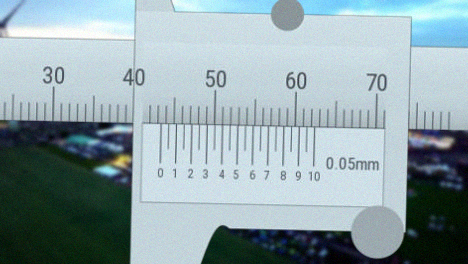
43.4 mm
